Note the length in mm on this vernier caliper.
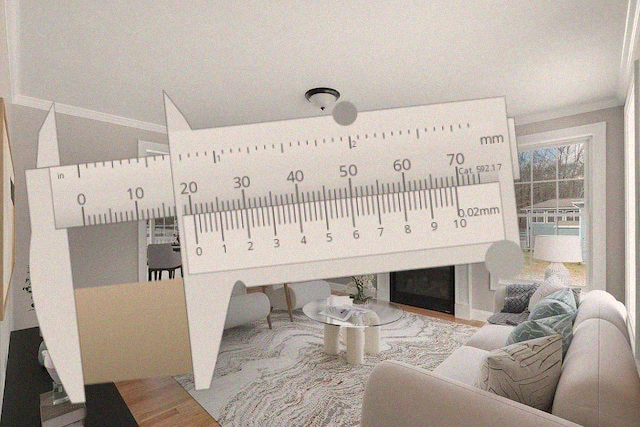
20.5 mm
